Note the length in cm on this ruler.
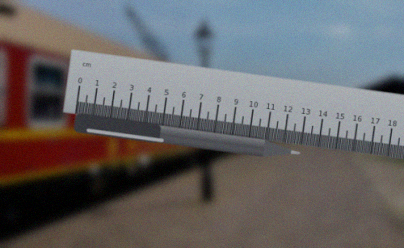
13 cm
